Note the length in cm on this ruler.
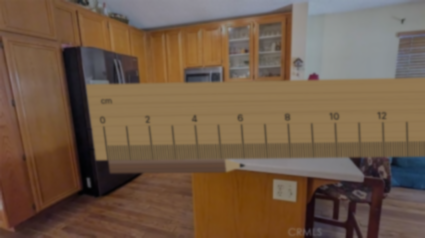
6 cm
